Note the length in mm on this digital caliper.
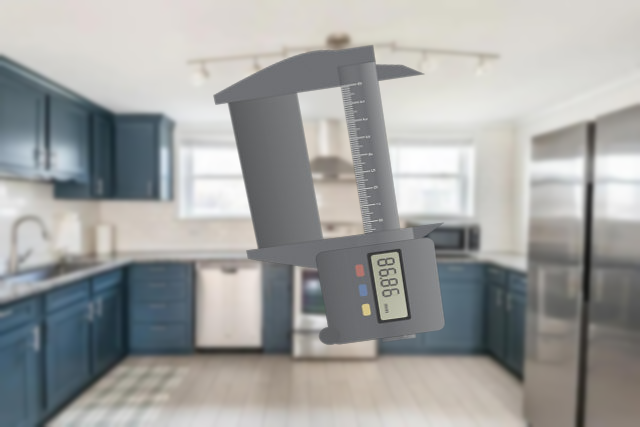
86.86 mm
